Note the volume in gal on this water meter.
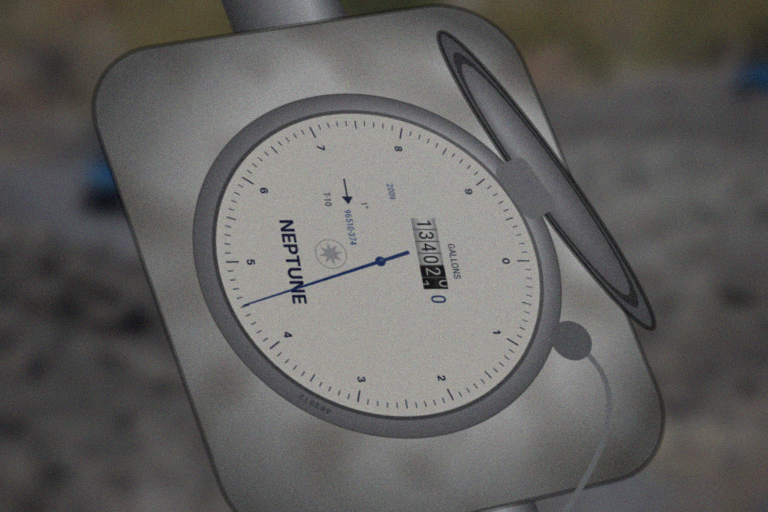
1340204.5 gal
